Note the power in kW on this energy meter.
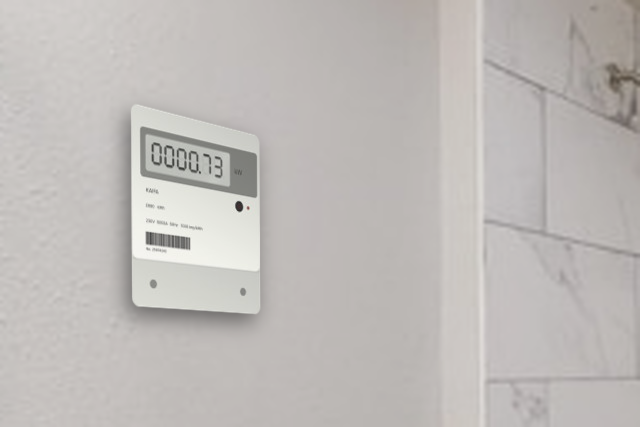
0.73 kW
